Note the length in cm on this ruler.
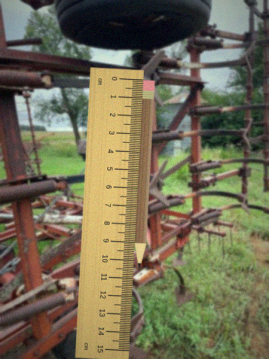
10.5 cm
